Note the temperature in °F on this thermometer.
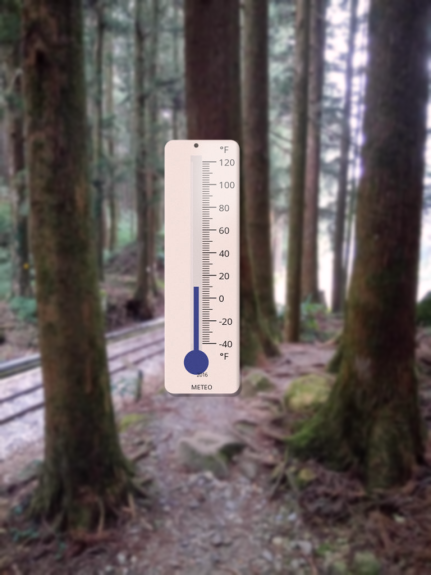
10 °F
